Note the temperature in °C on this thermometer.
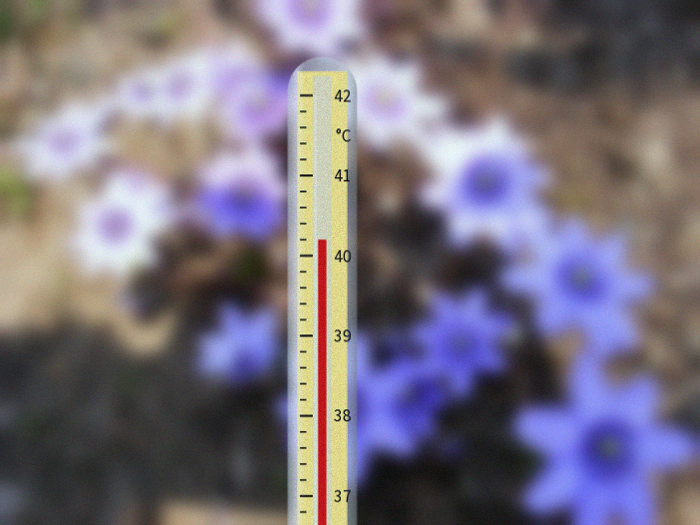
40.2 °C
